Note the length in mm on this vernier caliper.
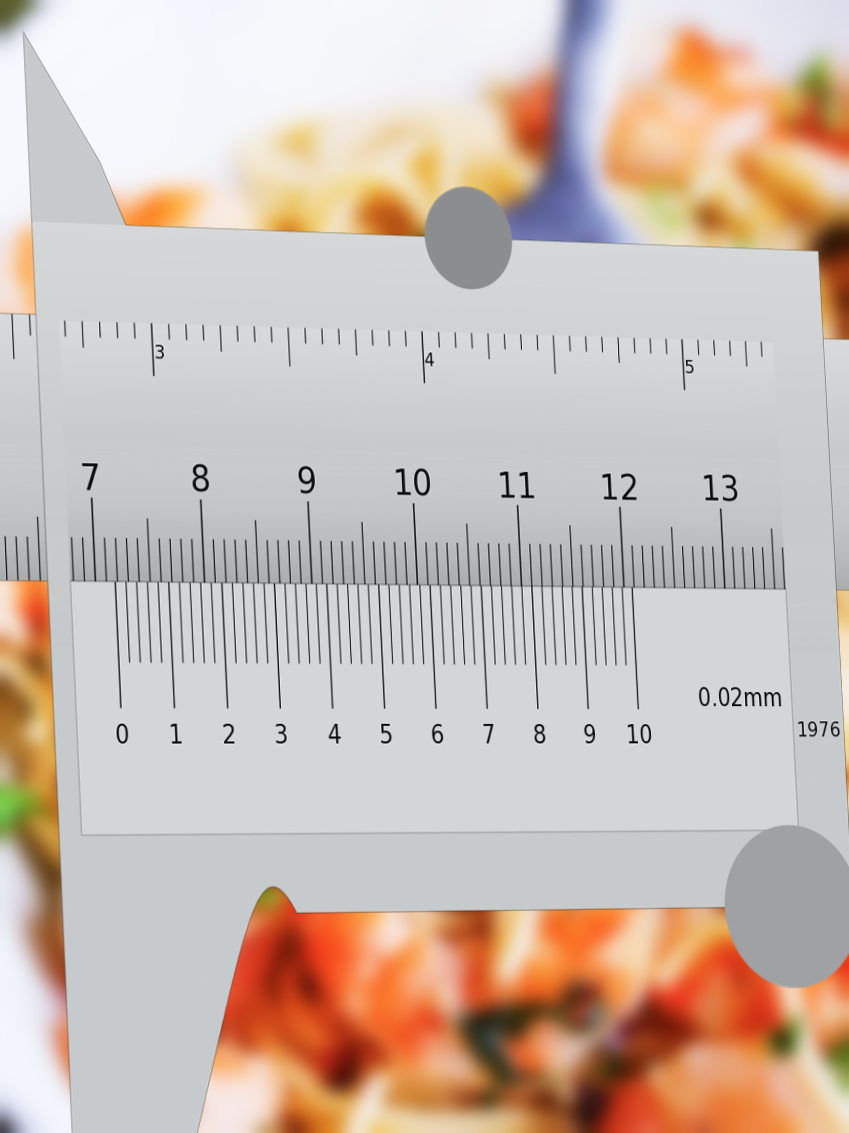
71.8 mm
